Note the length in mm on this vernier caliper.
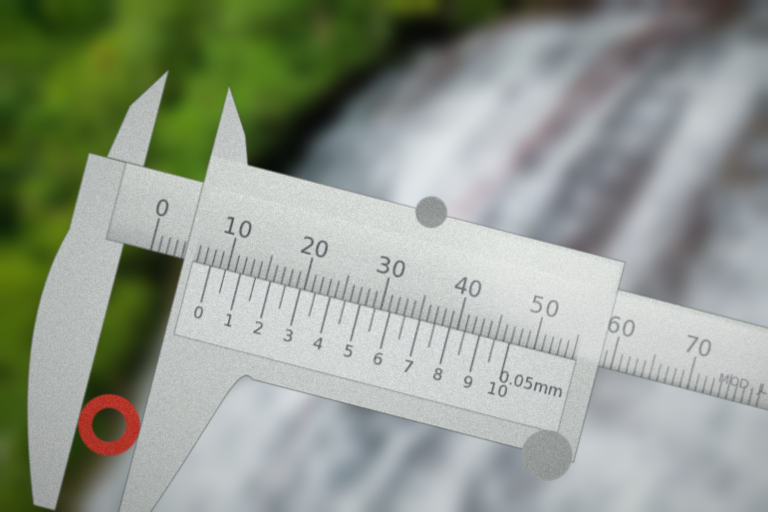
7.8 mm
